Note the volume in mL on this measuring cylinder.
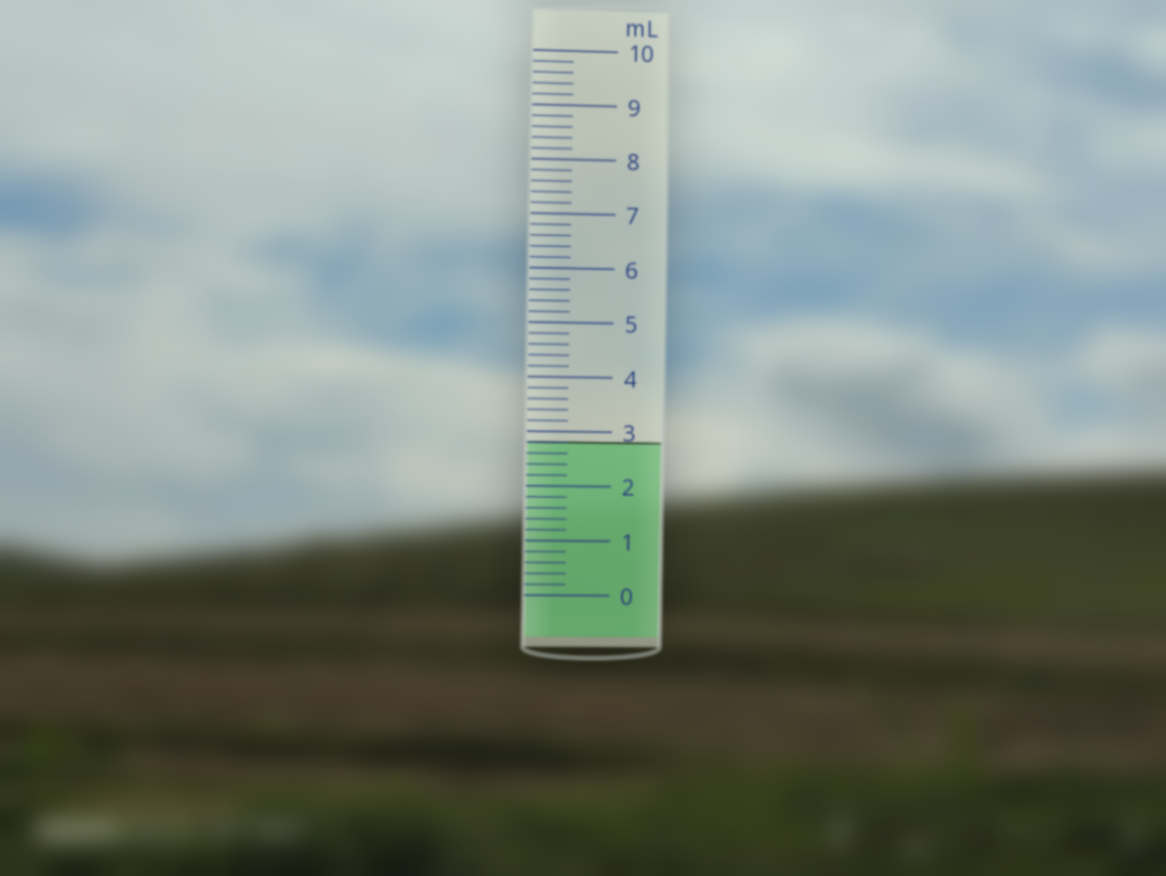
2.8 mL
